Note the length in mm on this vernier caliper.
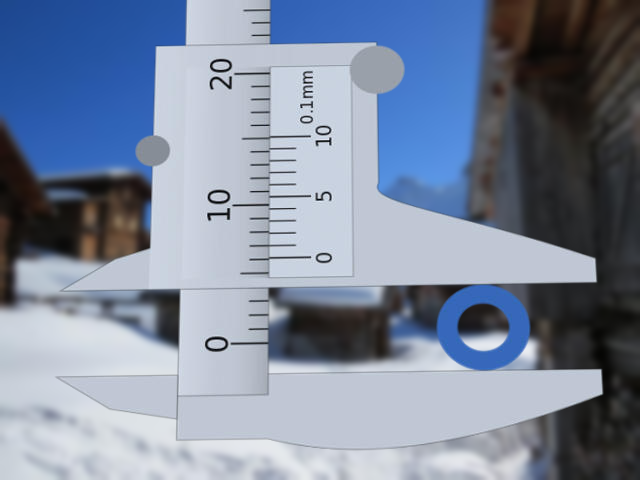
6.1 mm
